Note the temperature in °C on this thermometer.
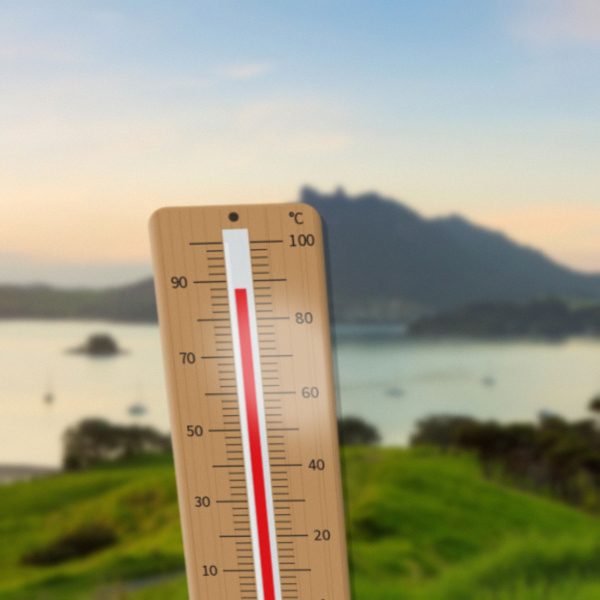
88 °C
